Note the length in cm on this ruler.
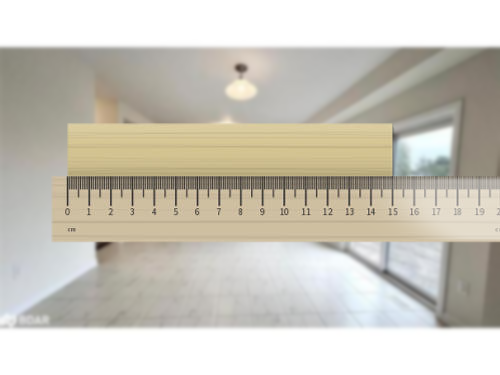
15 cm
